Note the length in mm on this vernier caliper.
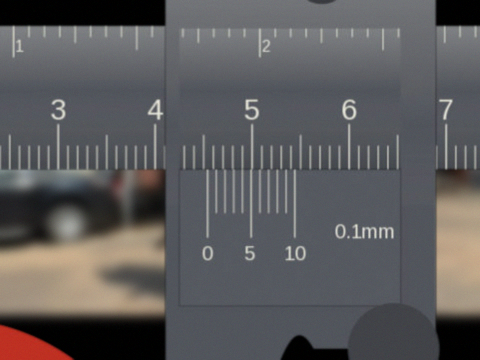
45.4 mm
